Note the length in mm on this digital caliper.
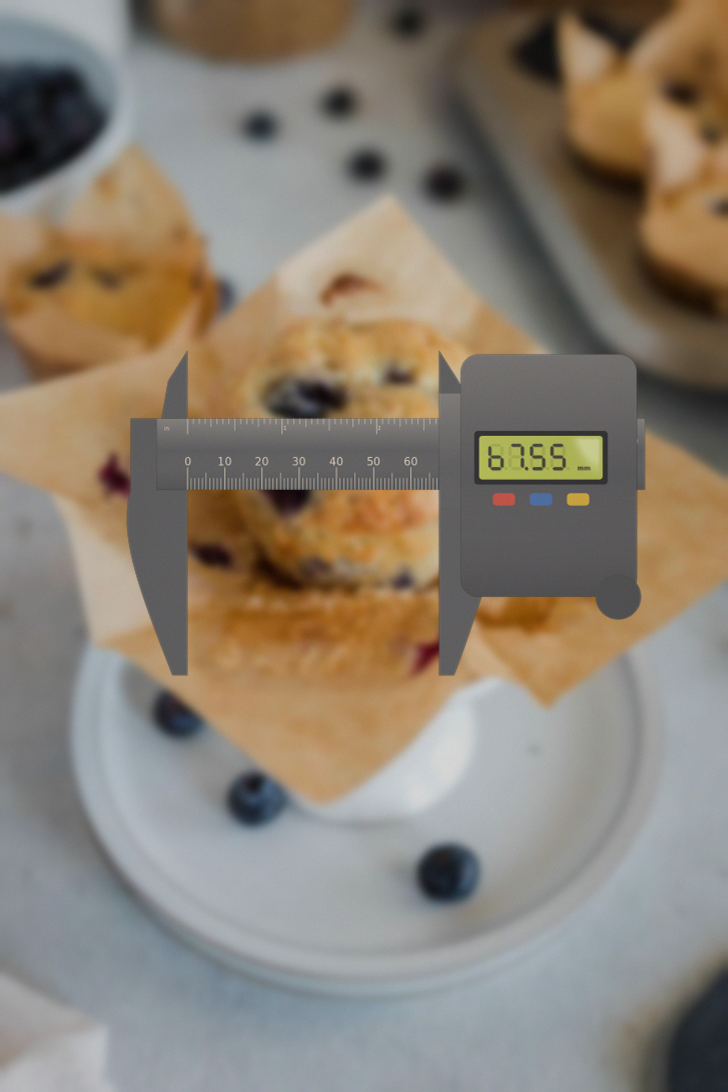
67.55 mm
